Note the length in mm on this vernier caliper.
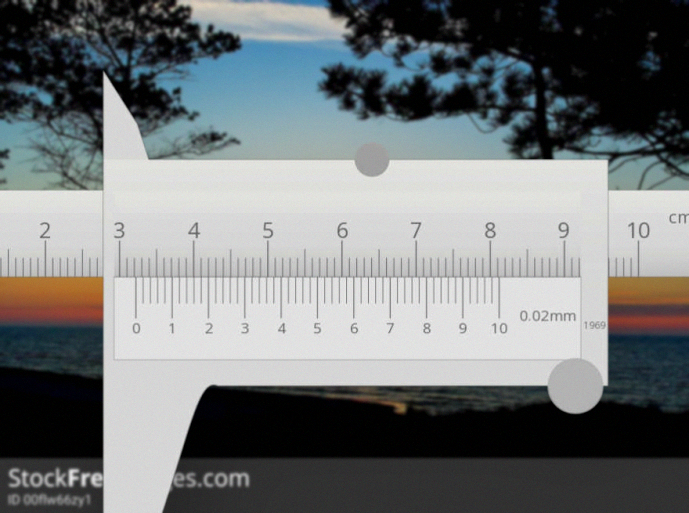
32.2 mm
